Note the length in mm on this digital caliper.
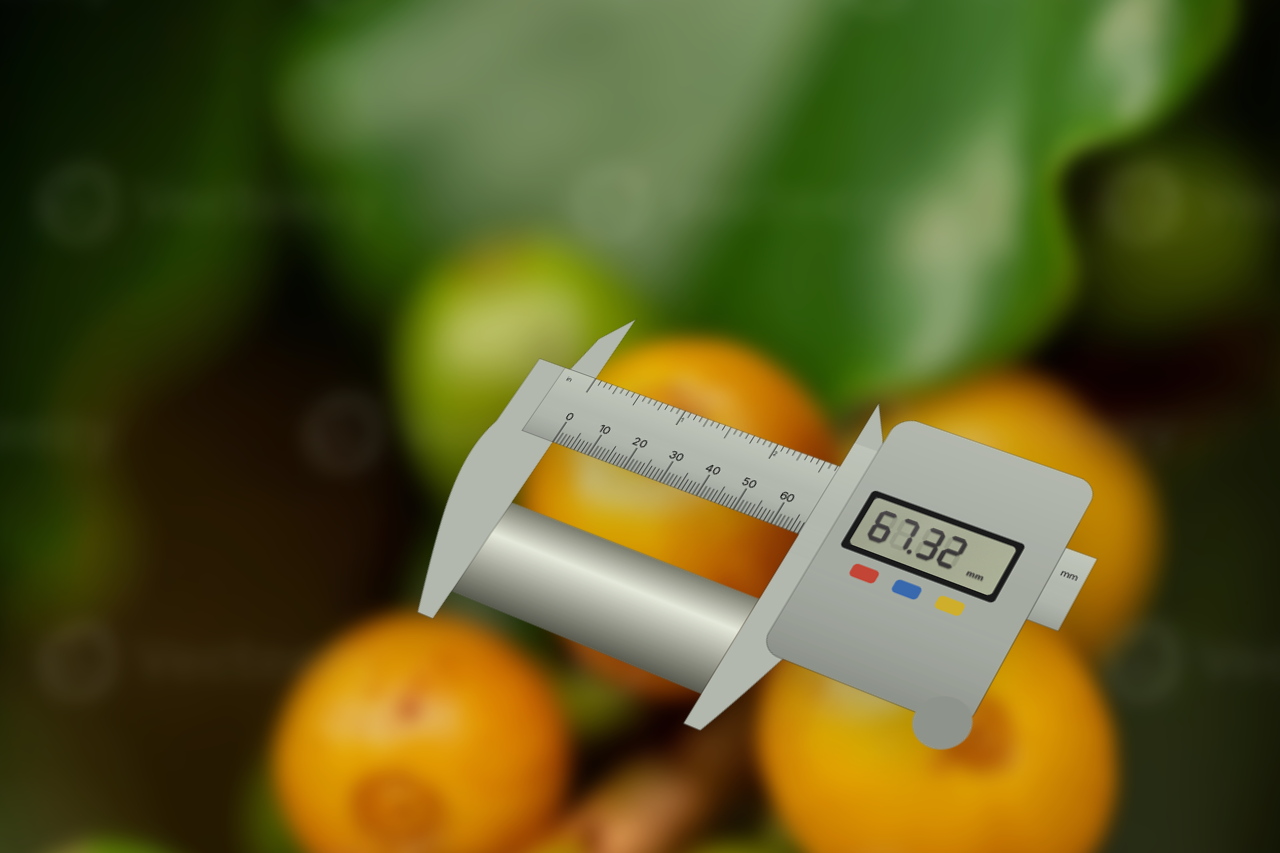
67.32 mm
